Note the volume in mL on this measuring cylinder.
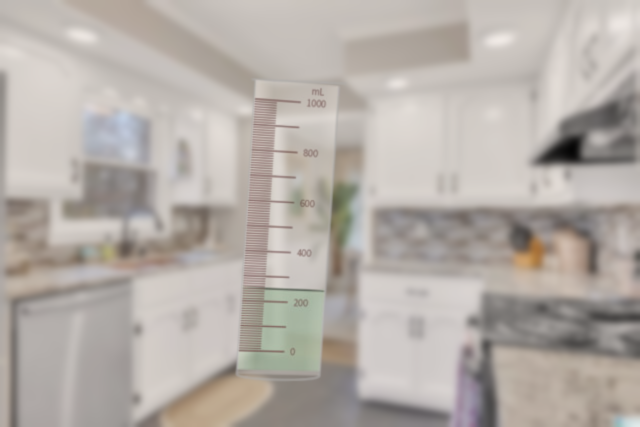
250 mL
